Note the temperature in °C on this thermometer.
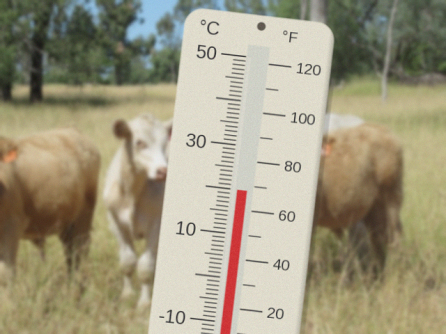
20 °C
